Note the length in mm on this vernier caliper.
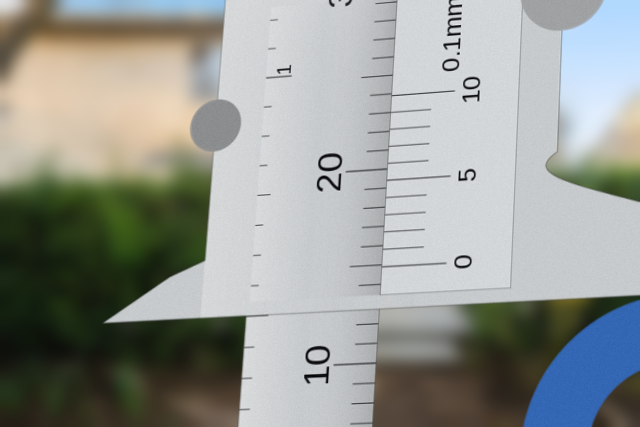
14.9 mm
